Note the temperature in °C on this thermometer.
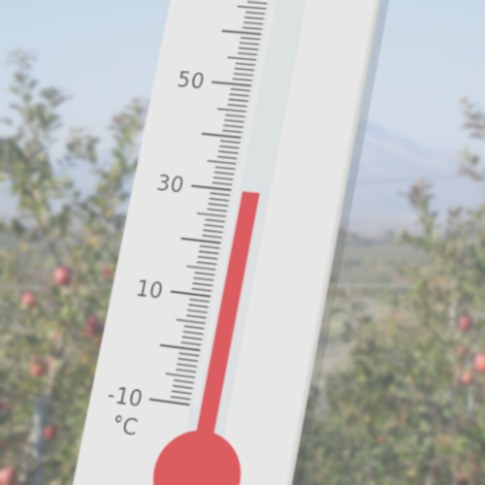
30 °C
